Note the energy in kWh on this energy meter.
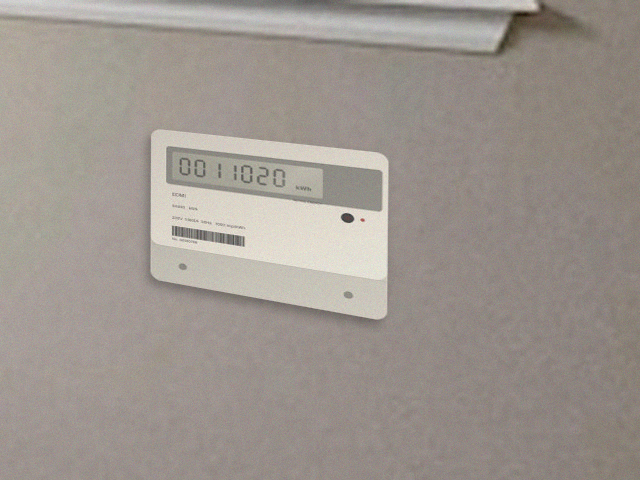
11020 kWh
